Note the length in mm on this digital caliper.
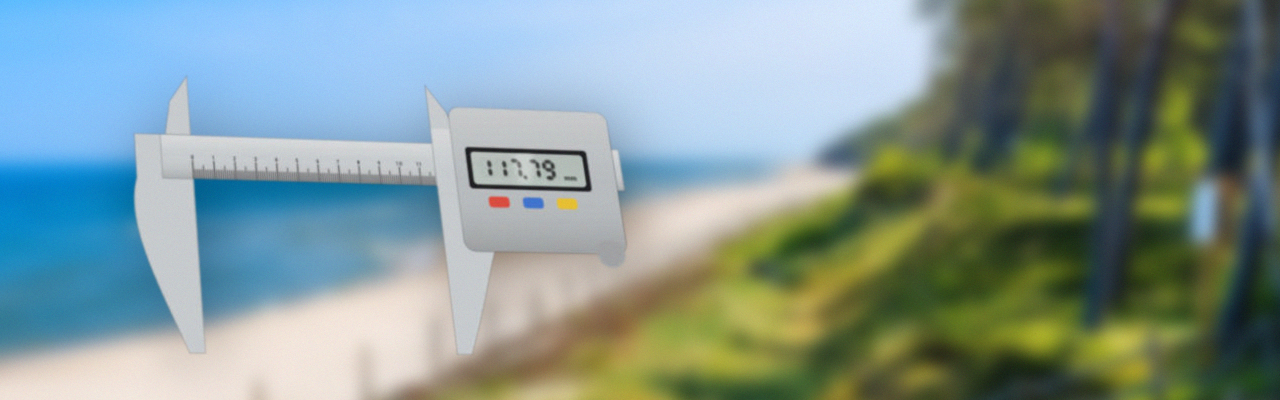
117.79 mm
